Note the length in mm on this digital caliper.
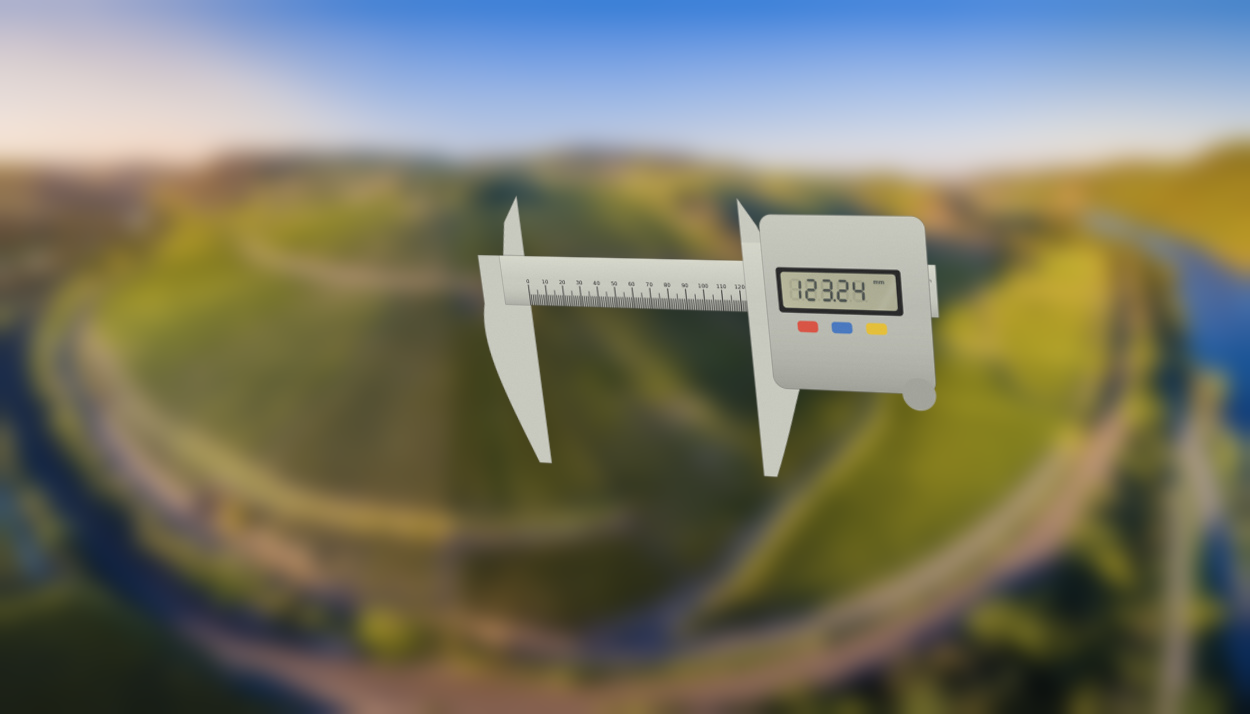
123.24 mm
